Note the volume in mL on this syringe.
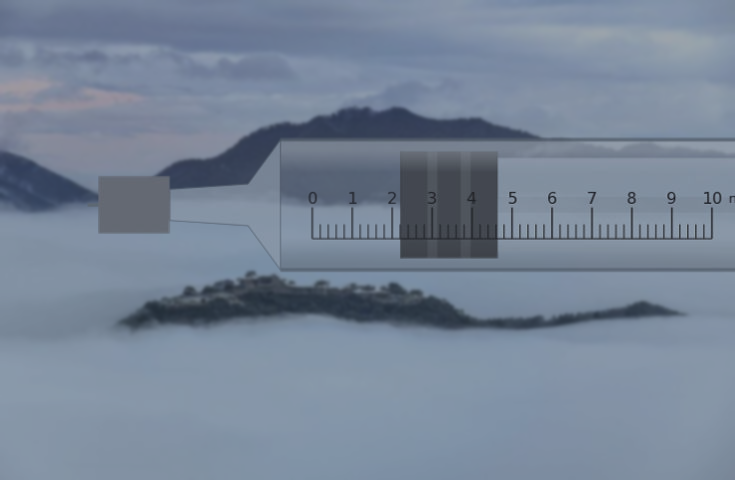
2.2 mL
